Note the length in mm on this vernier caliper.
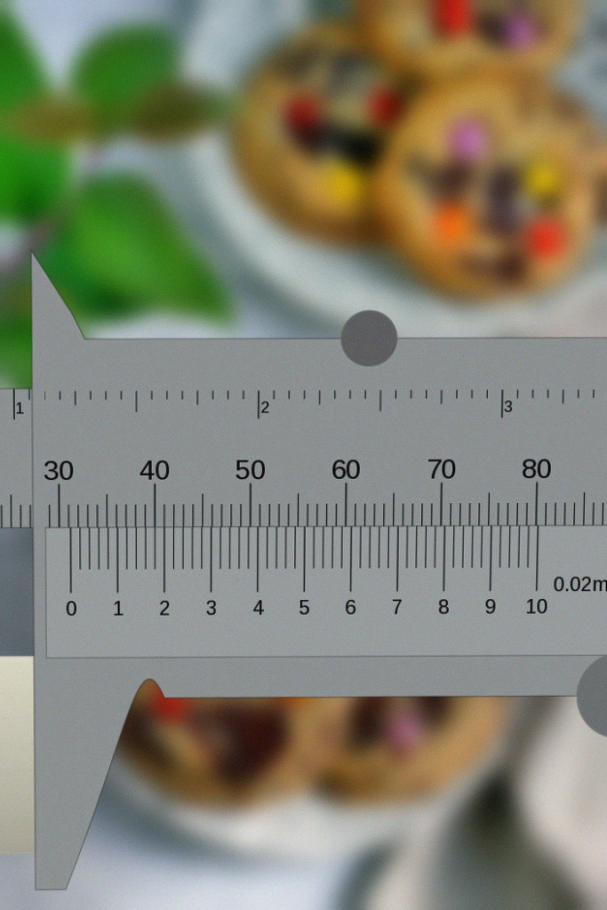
31.2 mm
